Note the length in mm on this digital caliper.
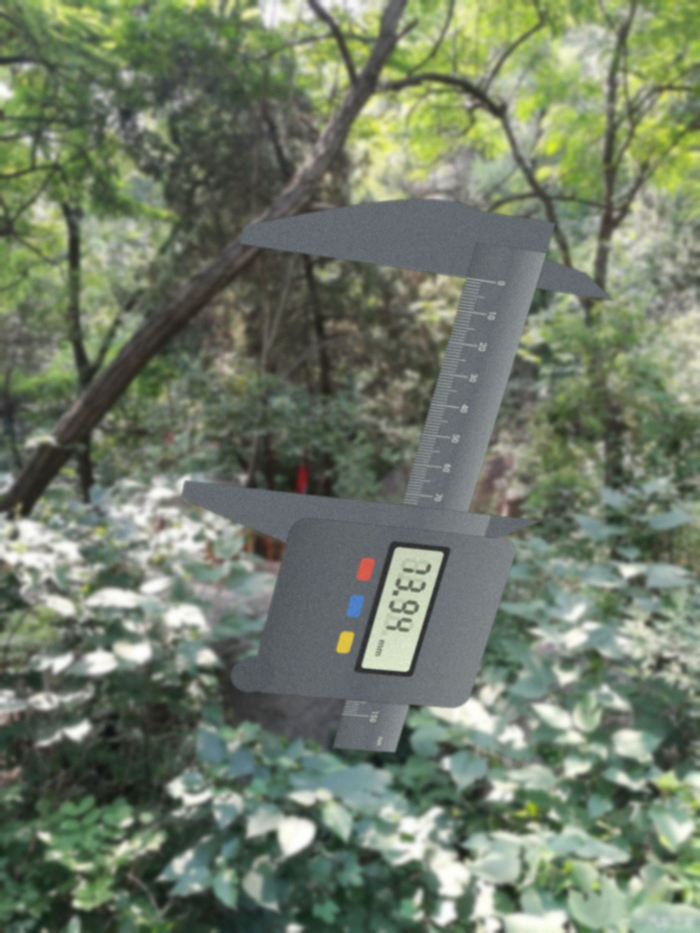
73.94 mm
